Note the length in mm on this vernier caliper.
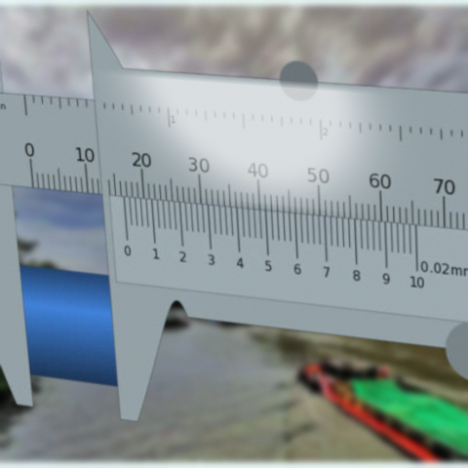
16.5 mm
